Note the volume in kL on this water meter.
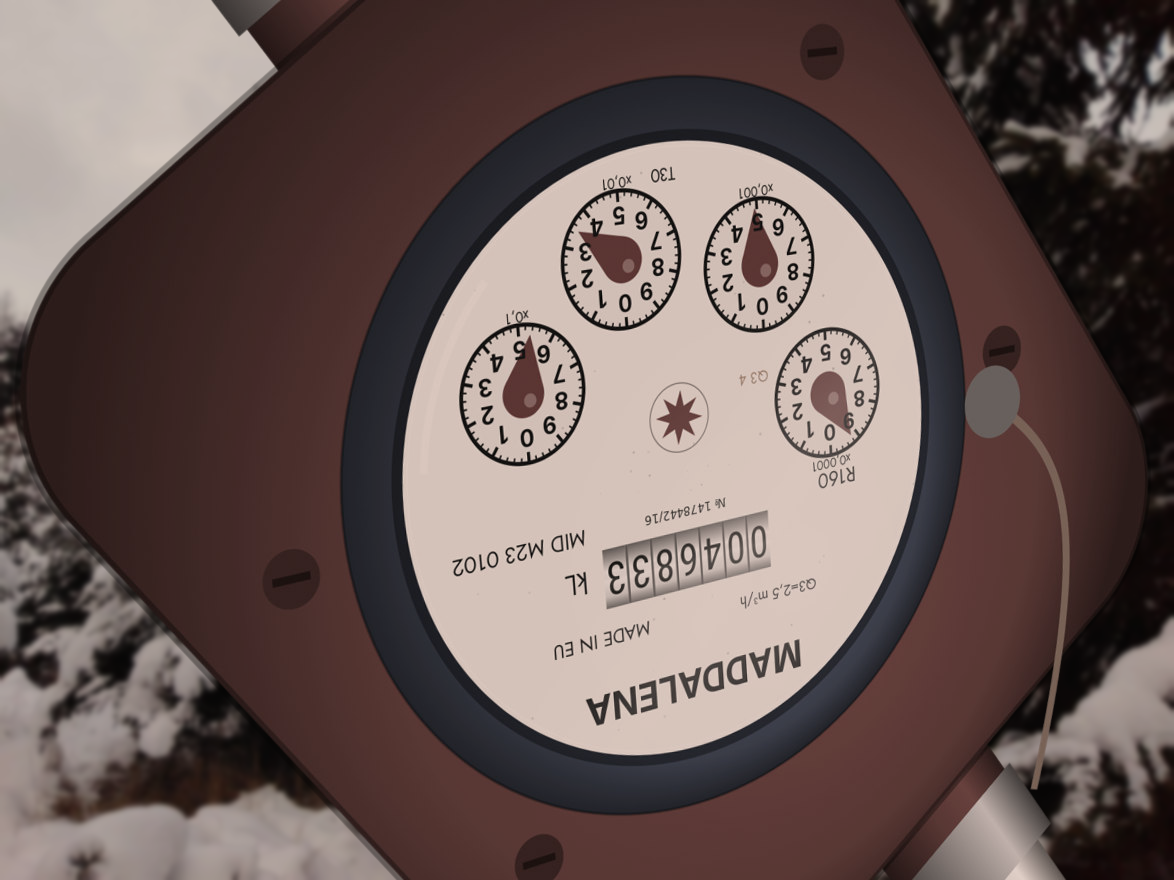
46833.5349 kL
